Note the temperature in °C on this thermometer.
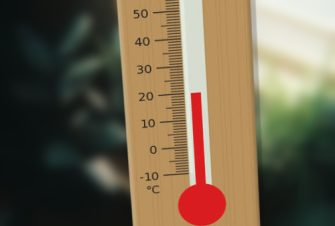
20 °C
